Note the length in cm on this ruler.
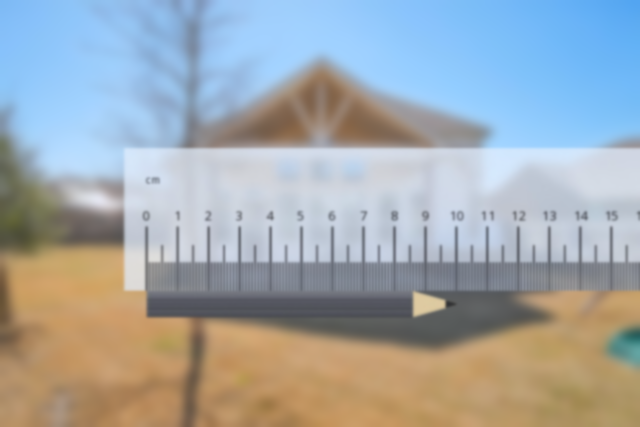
10 cm
